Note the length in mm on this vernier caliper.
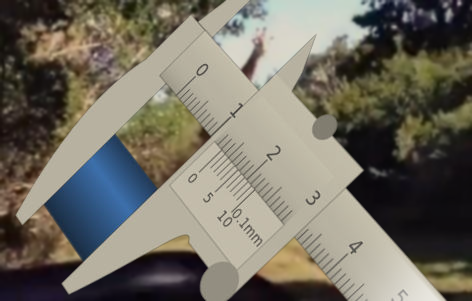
13.2 mm
